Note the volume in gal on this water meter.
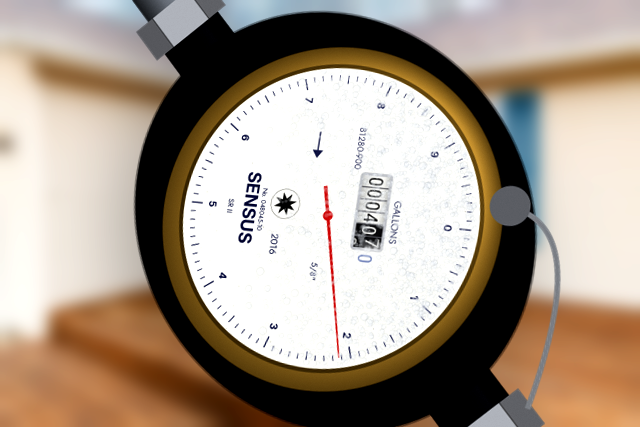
4072.1 gal
